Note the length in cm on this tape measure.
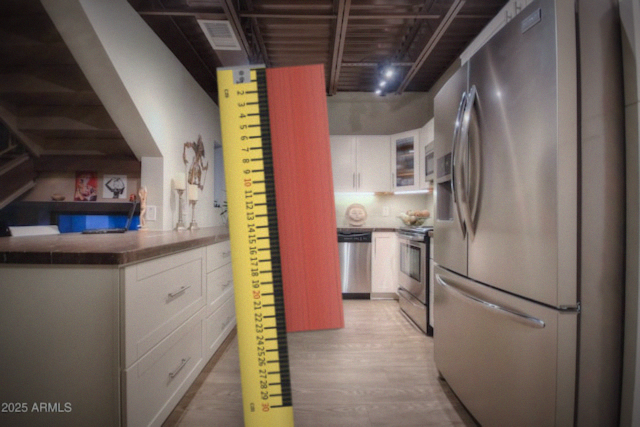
23.5 cm
